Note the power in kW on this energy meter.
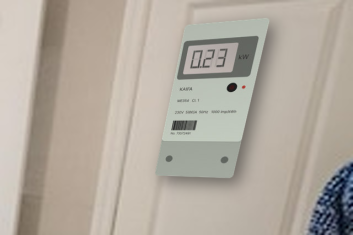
0.23 kW
